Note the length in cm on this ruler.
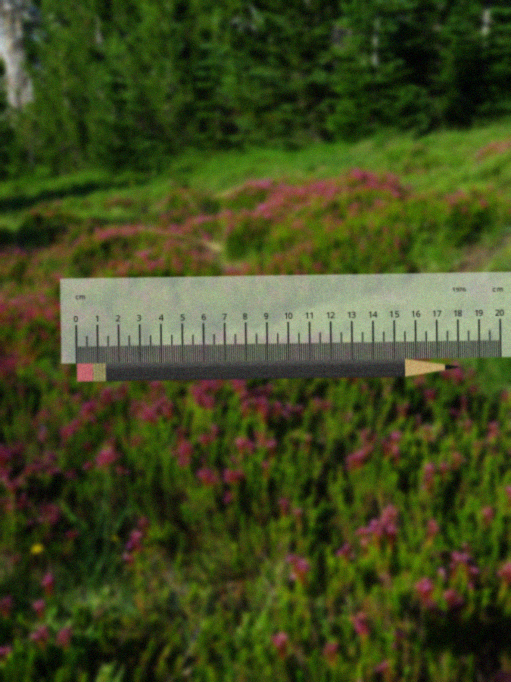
18 cm
